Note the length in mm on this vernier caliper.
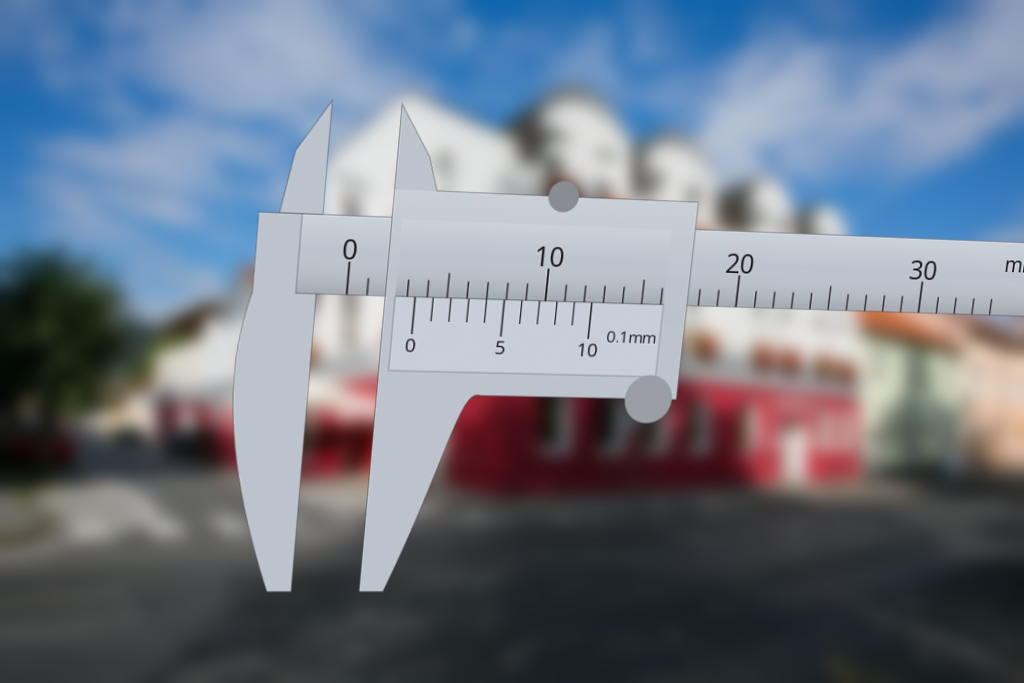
3.4 mm
